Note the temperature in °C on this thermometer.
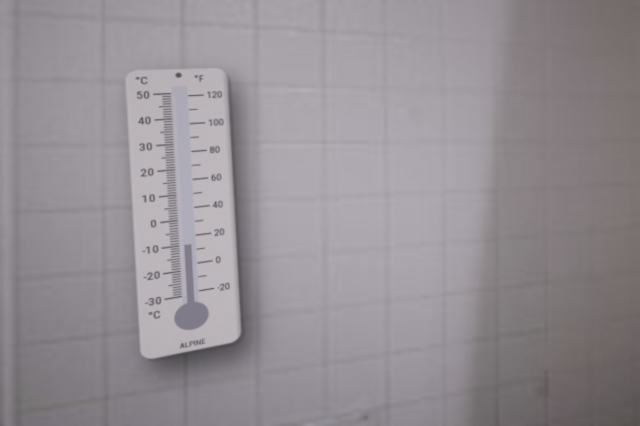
-10 °C
